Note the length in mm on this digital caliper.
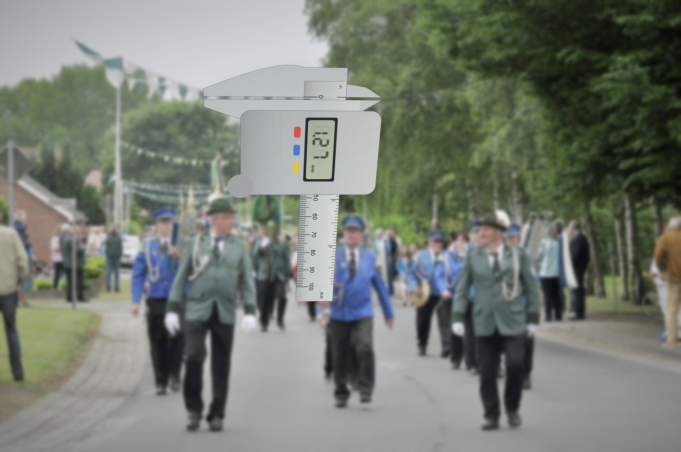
1.27 mm
